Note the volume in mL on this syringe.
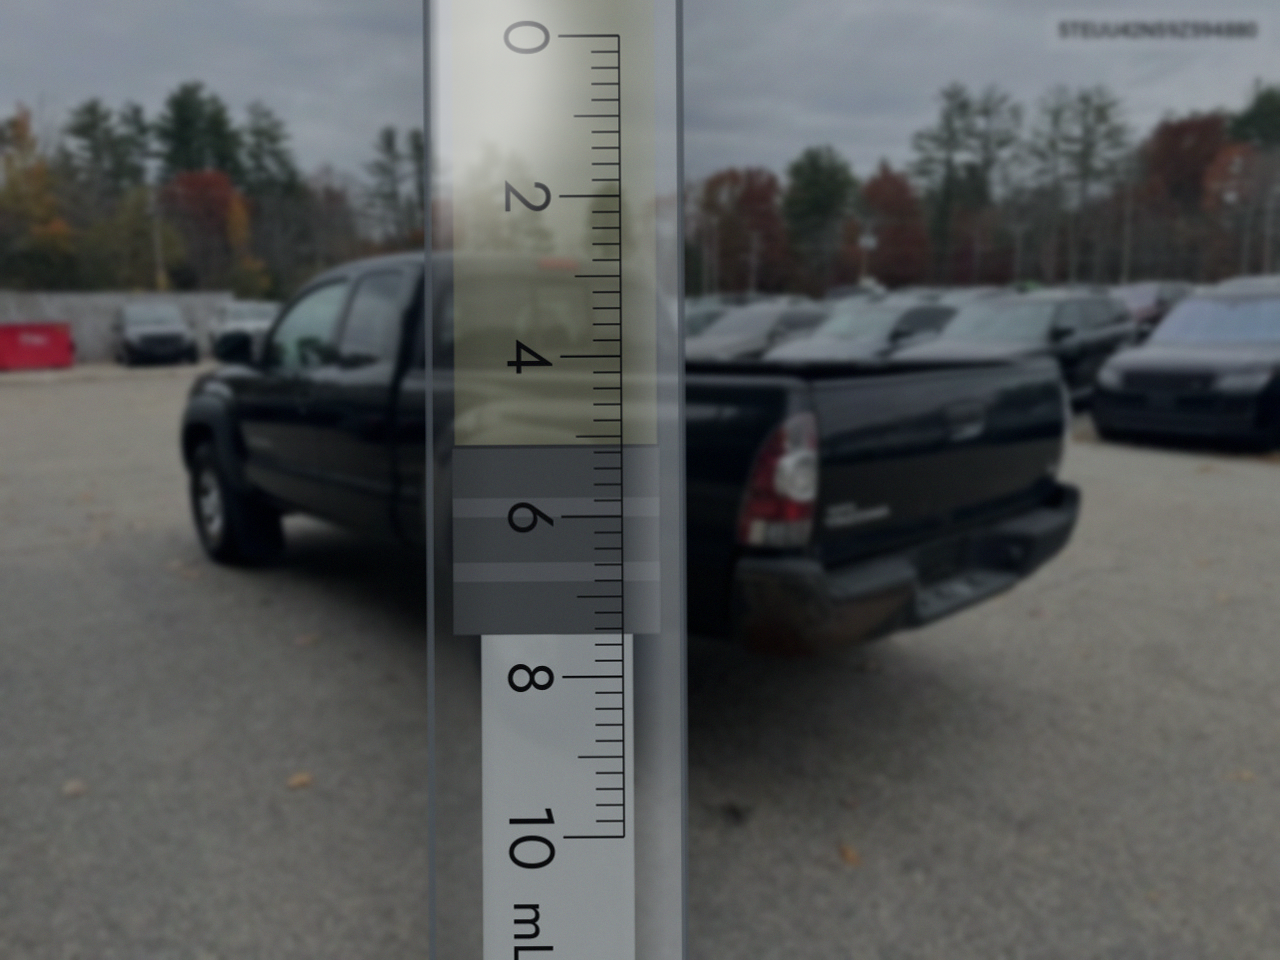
5.1 mL
